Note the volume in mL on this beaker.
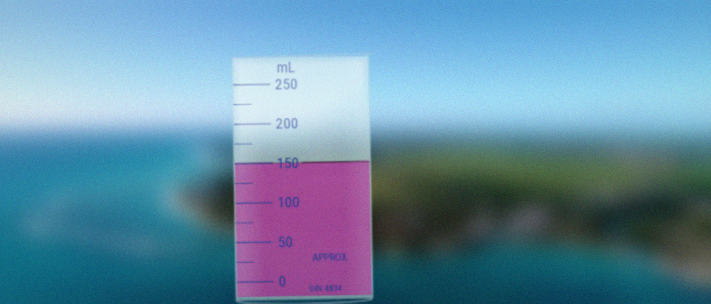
150 mL
